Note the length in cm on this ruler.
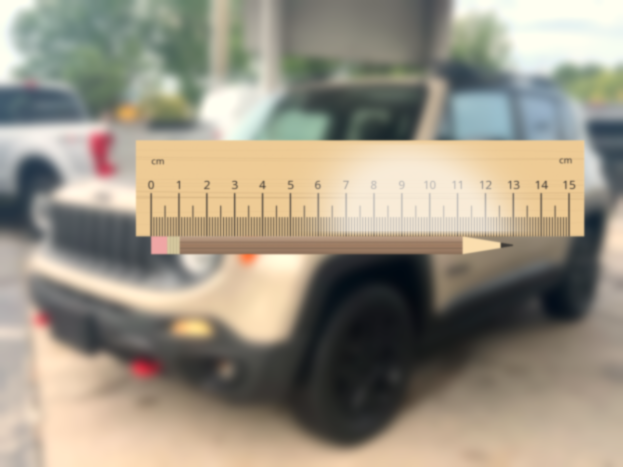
13 cm
